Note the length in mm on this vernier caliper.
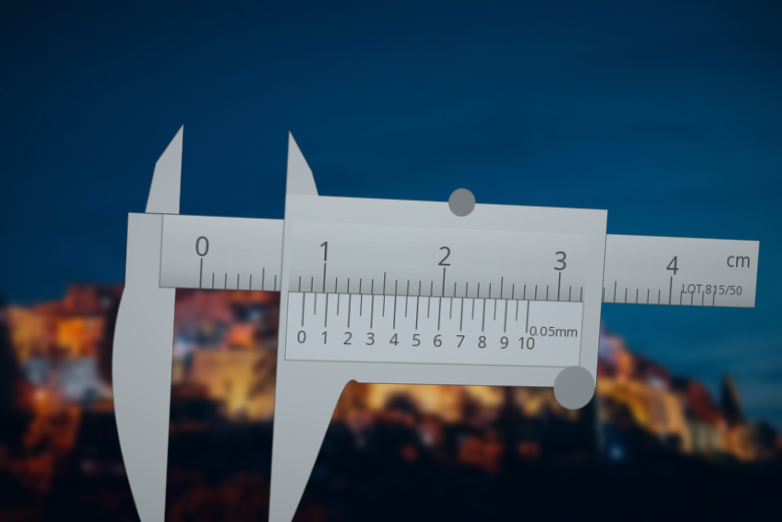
8.4 mm
